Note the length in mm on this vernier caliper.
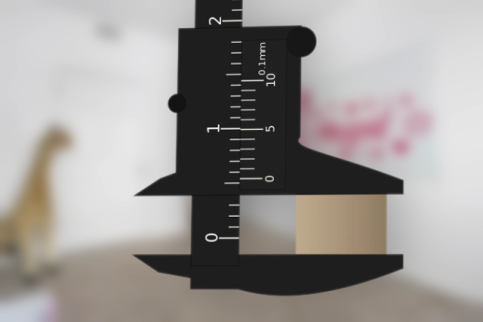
5.4 mm
